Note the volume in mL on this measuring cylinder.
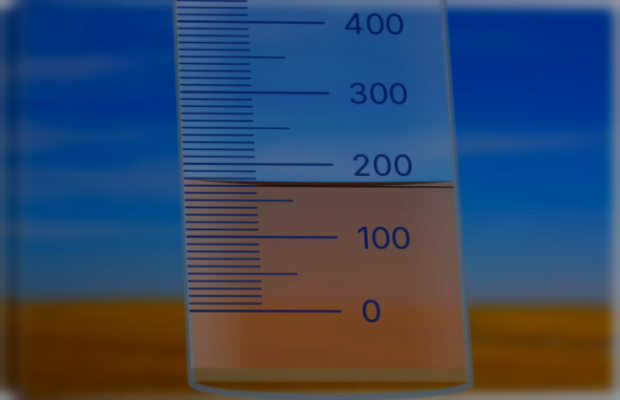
170 mL
